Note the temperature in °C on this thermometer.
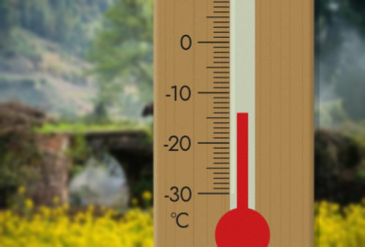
-14 °C
